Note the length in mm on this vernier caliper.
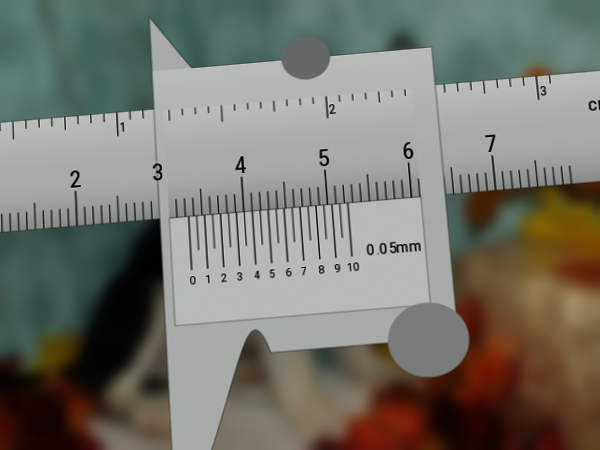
33.4 mm
